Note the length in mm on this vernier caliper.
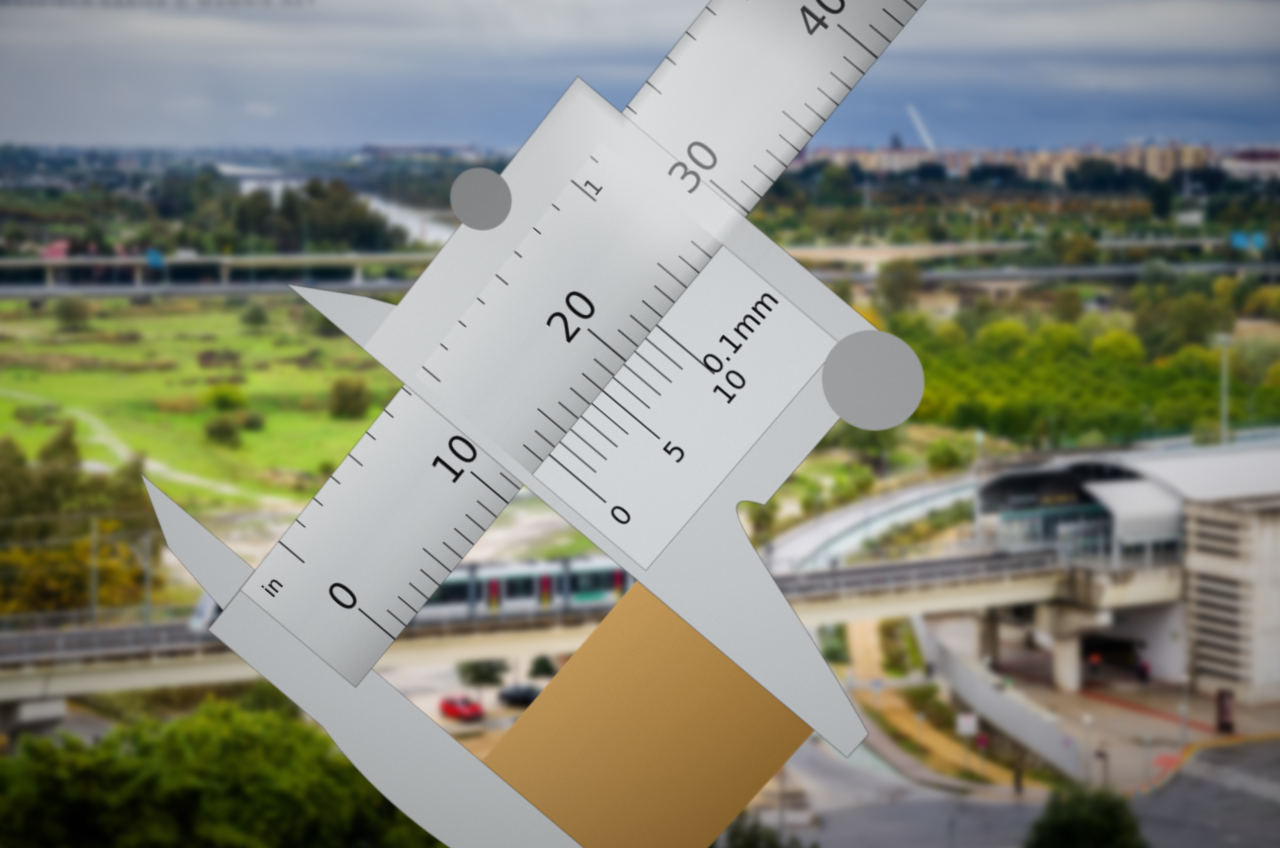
13.5 mm
